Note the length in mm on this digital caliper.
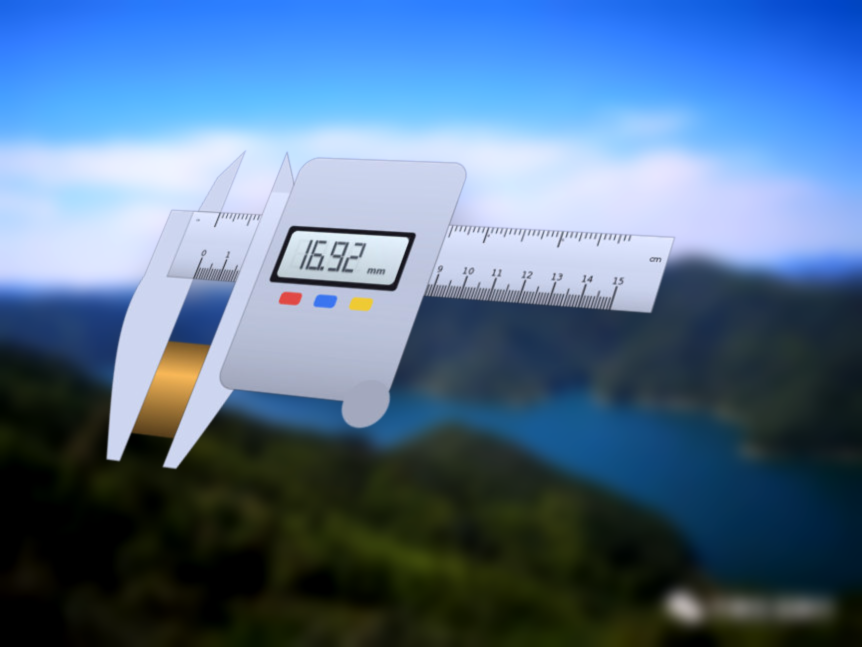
16.92 mm
